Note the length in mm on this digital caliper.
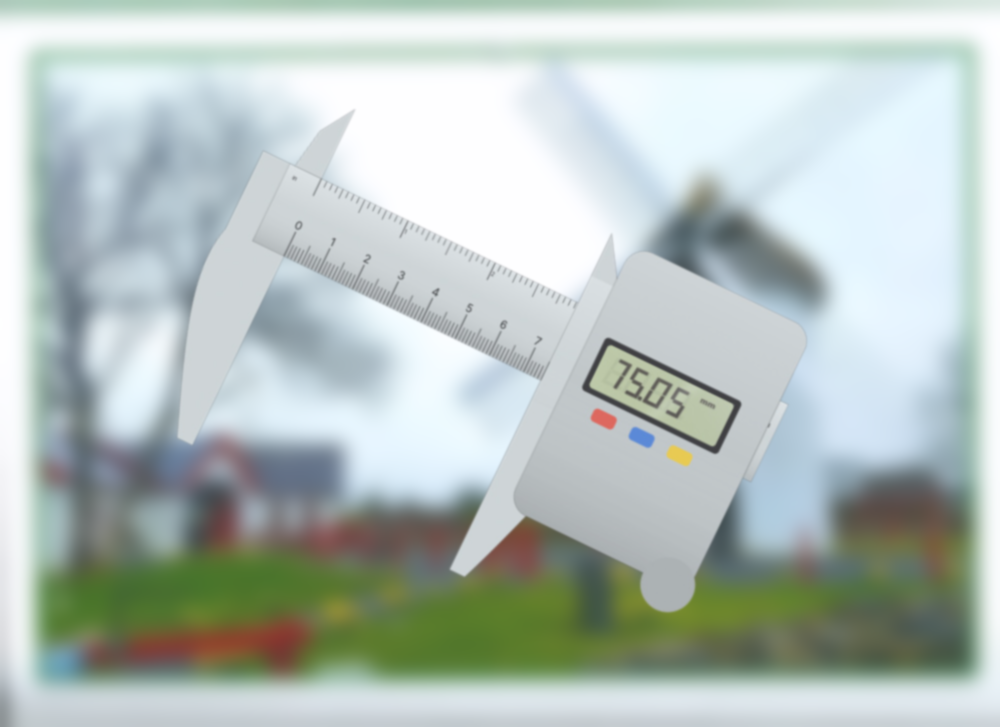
75.05 mm
